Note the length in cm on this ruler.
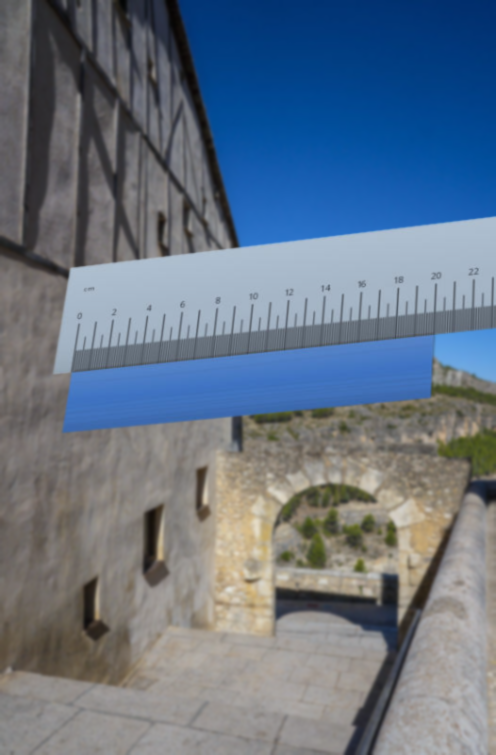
20 cm
